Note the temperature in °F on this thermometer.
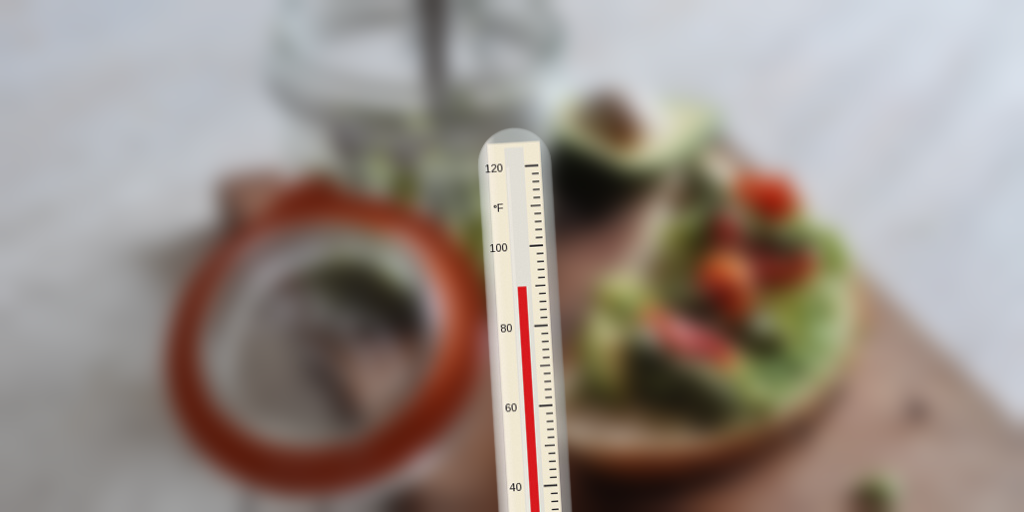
90 °F
